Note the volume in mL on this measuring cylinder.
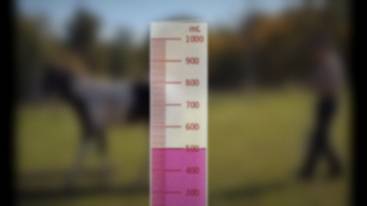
500 mL
